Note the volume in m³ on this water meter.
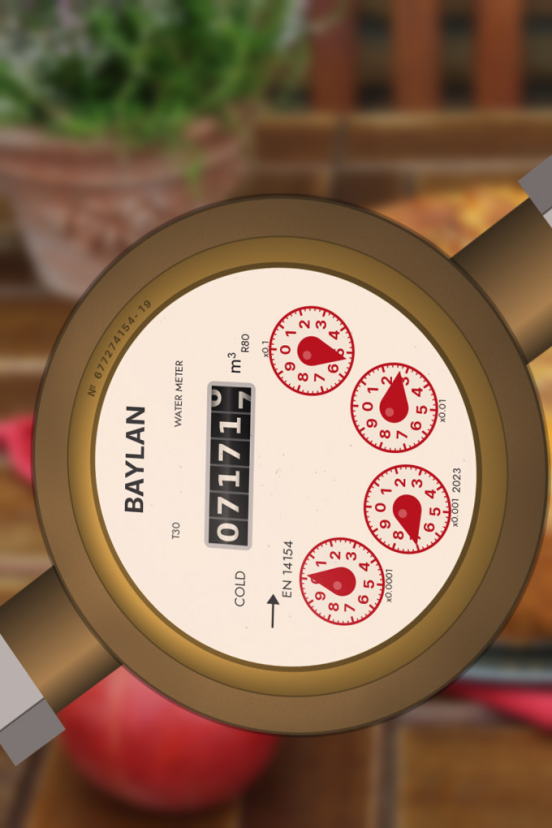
71716.5270 m³
